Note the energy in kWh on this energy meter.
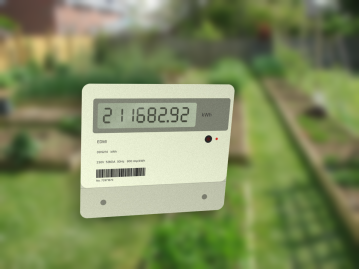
211682.92 kWh
